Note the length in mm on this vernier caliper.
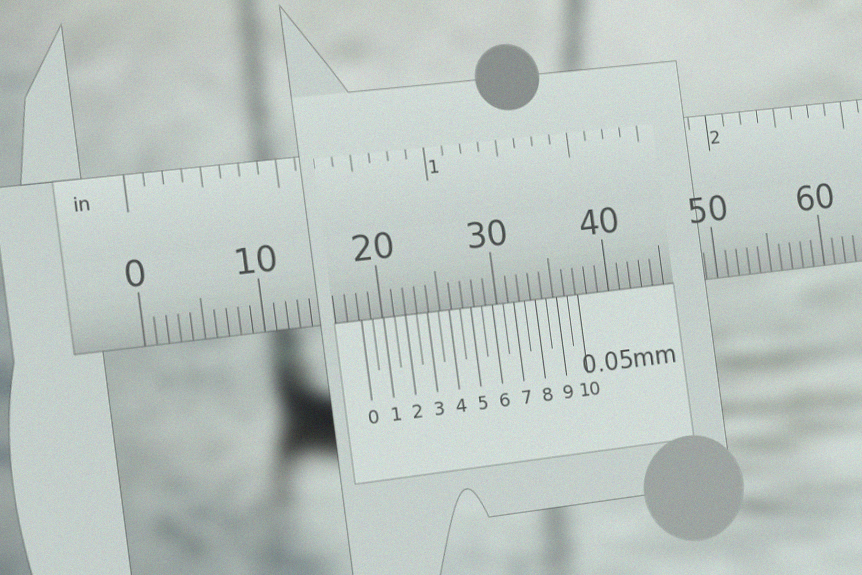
18.2 mm
